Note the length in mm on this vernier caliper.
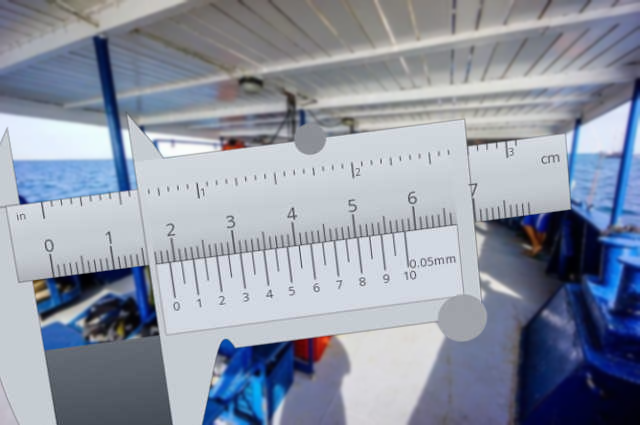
19.2 mm
